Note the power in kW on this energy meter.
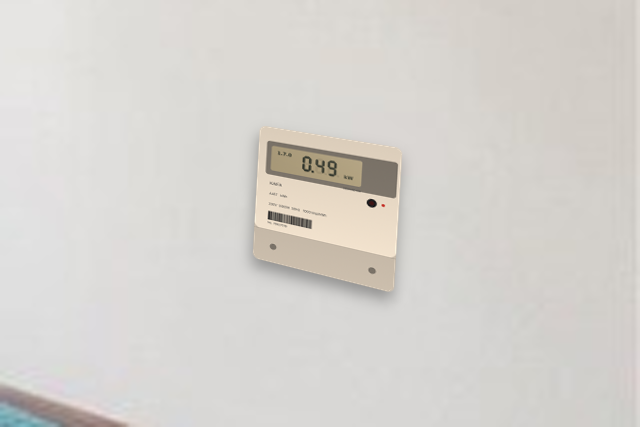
0.49 kW
